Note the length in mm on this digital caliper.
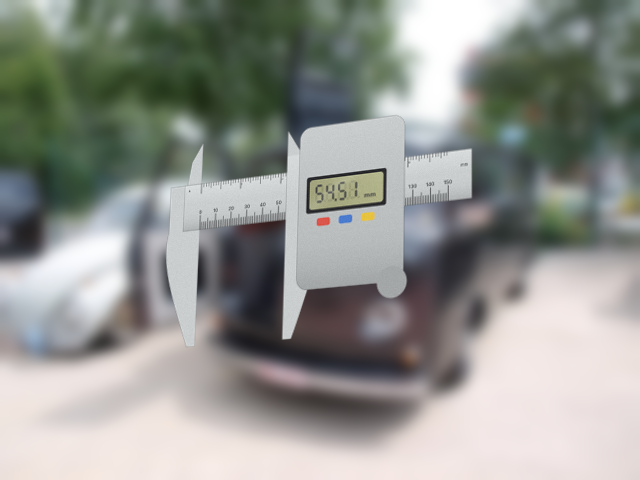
54.51 mm
